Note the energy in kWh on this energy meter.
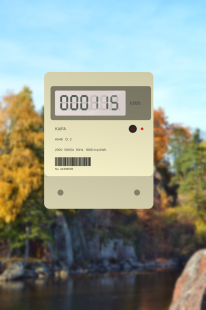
115 kWh
